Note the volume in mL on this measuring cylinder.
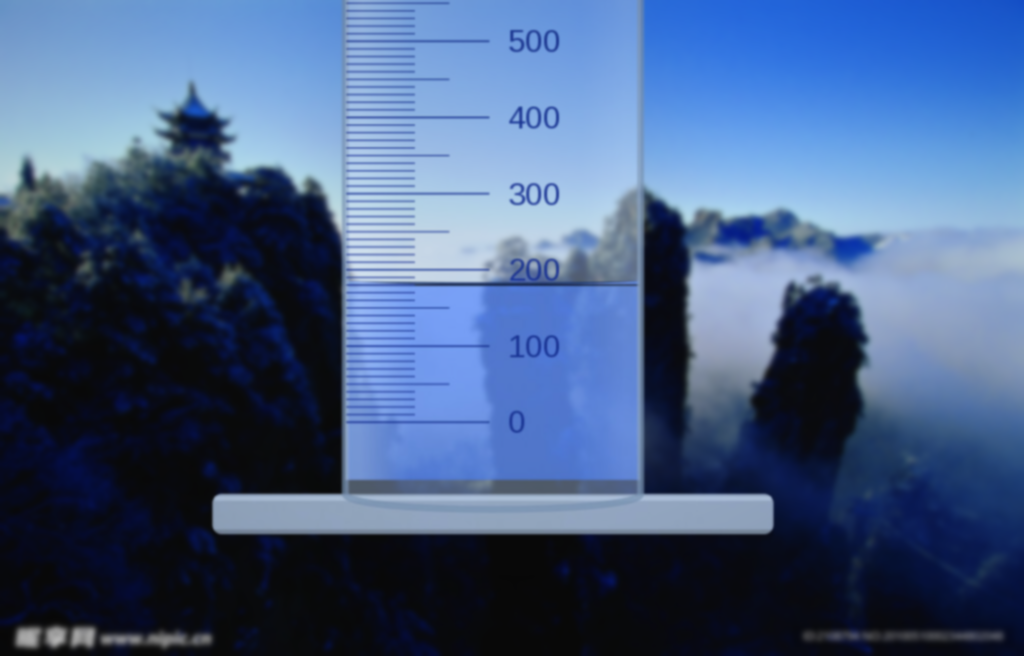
180 mL
